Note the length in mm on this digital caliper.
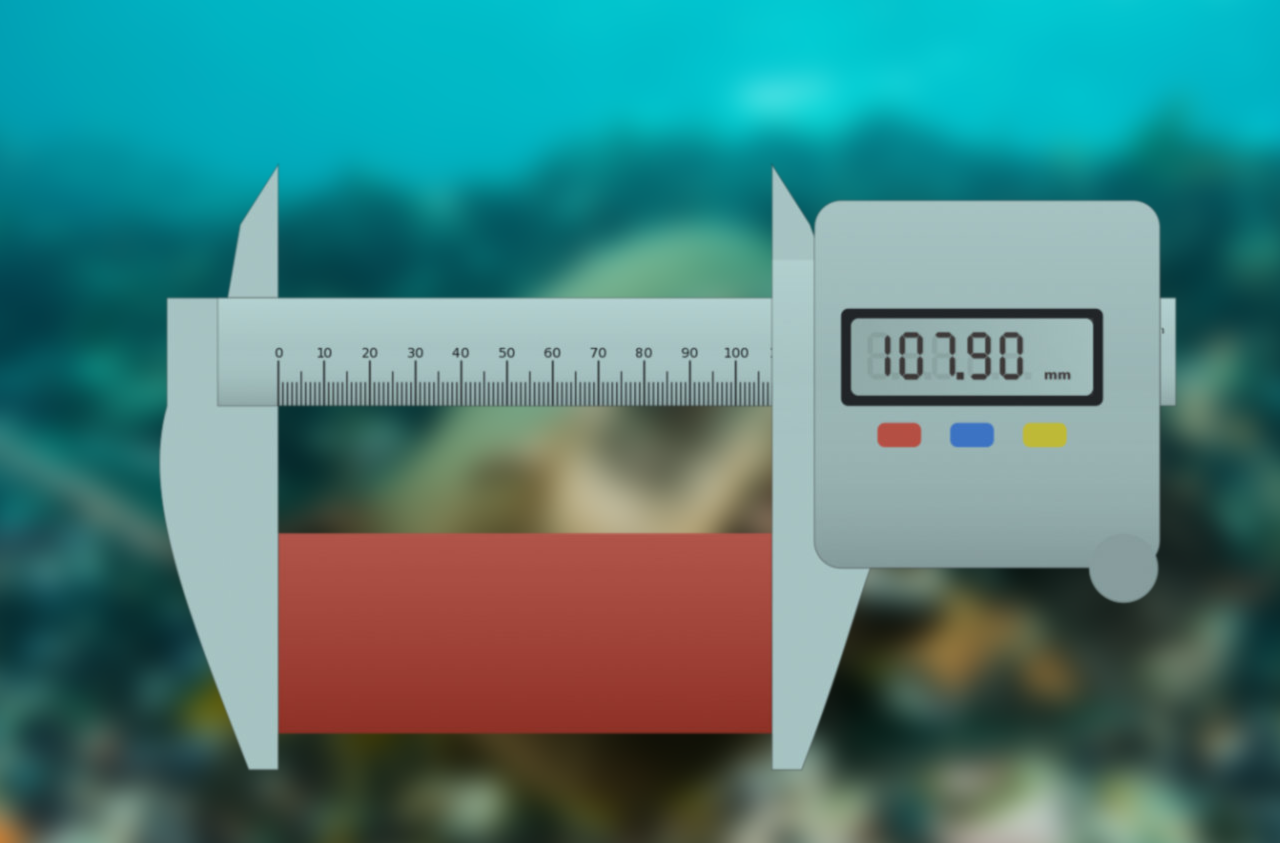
107.90 mm
